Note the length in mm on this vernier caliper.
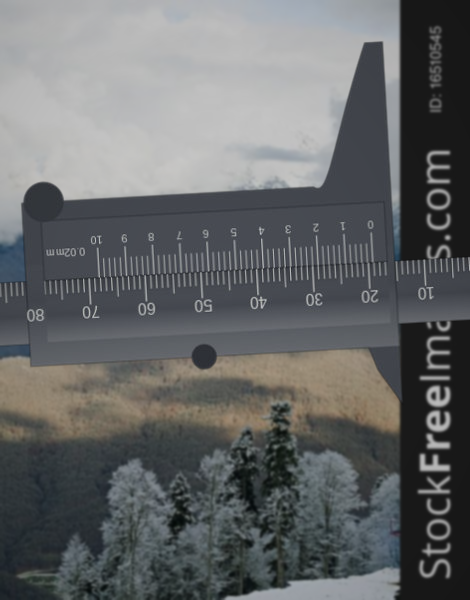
19.2 mm
